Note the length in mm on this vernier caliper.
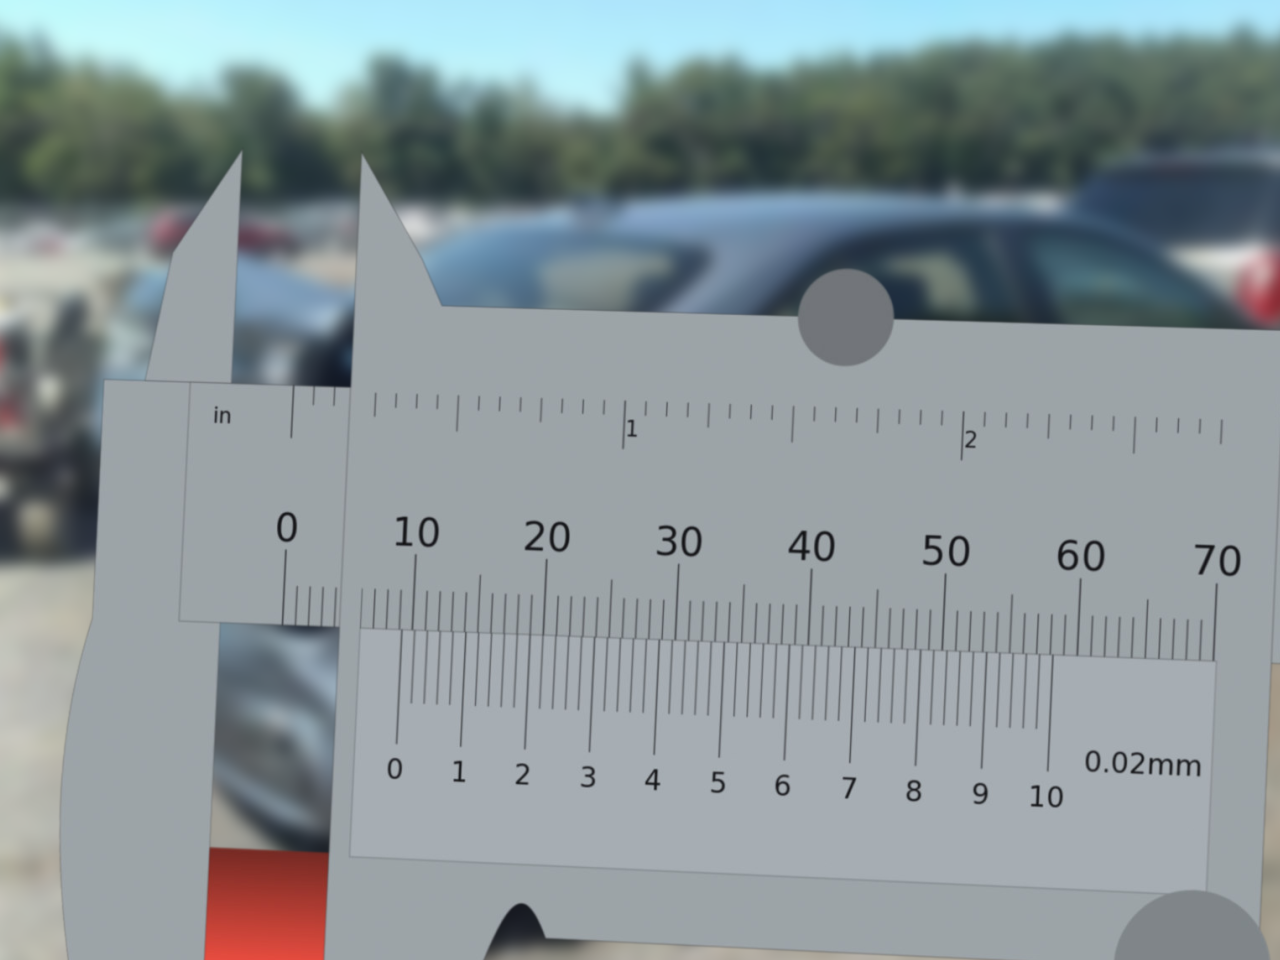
9.2 mm
